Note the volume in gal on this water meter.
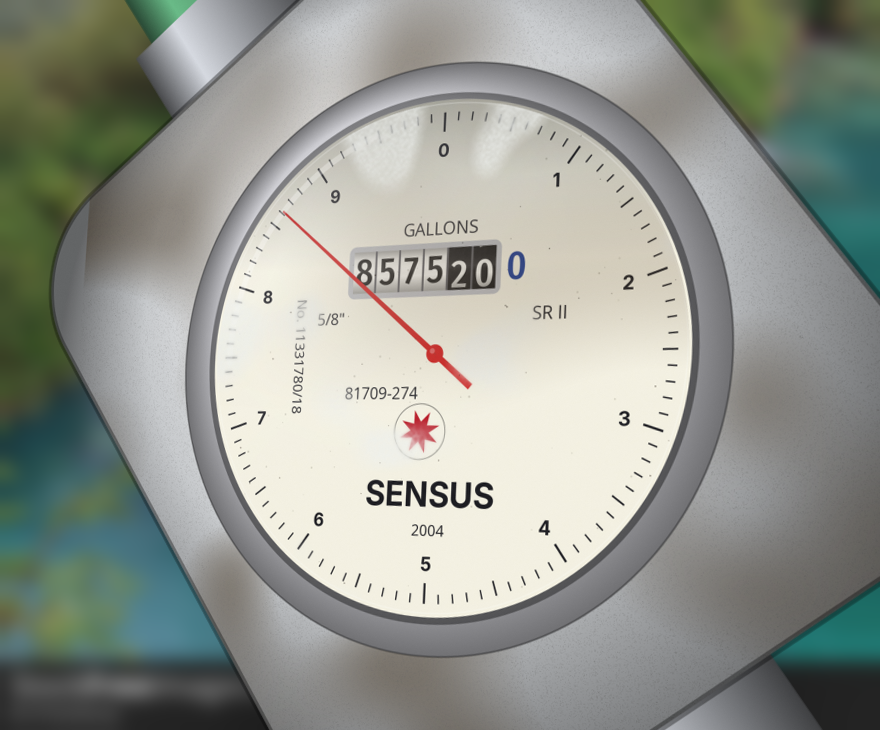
8575198.6 gal
